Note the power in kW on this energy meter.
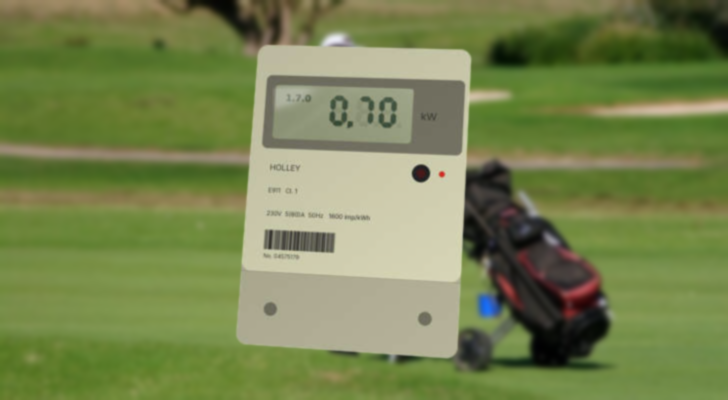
0.70 kW
